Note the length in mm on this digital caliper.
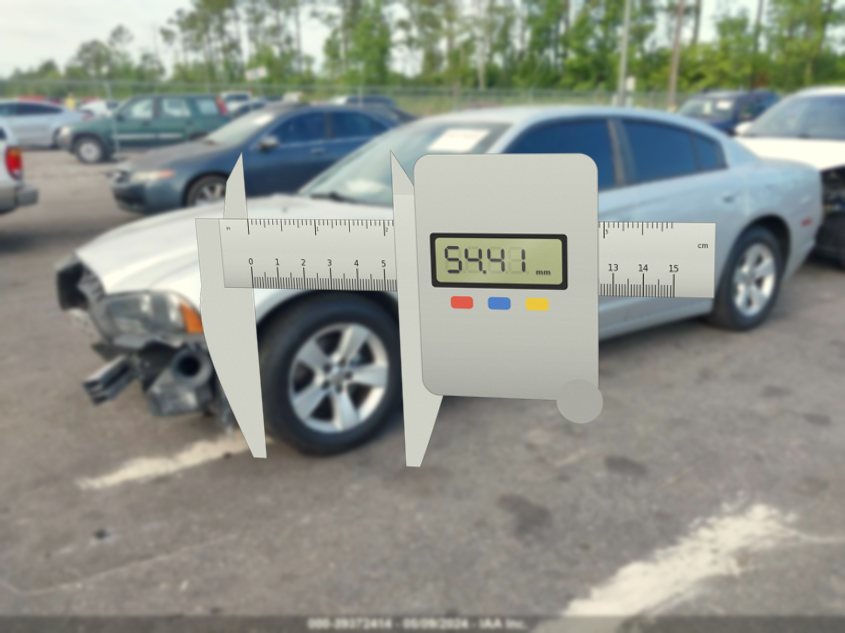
54.41 mm
